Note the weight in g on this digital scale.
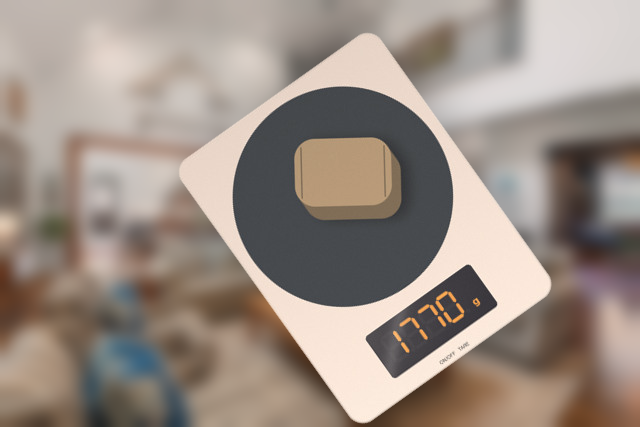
1770 g
